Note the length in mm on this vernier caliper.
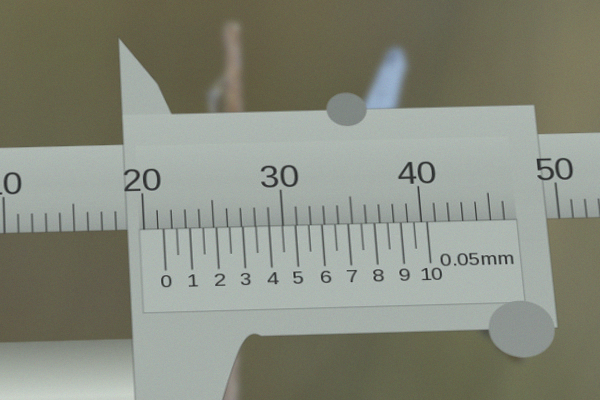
21.4 mm
